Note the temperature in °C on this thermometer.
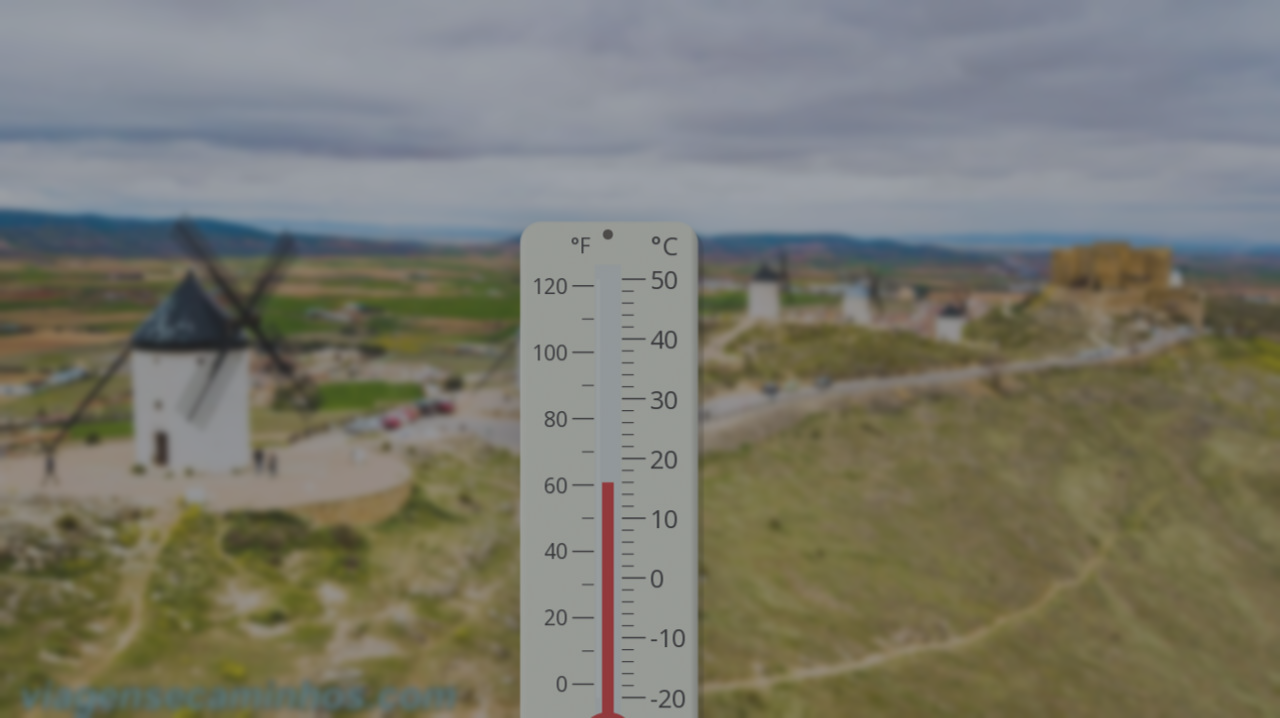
16 °C
